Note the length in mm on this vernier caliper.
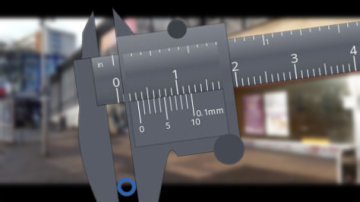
3.2 mm
